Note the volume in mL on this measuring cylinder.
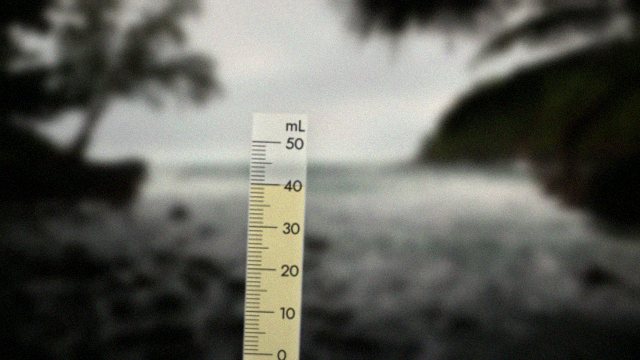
40 mL
